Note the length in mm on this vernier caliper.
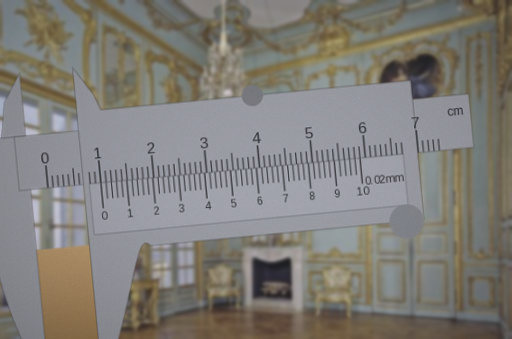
10.0 mm
